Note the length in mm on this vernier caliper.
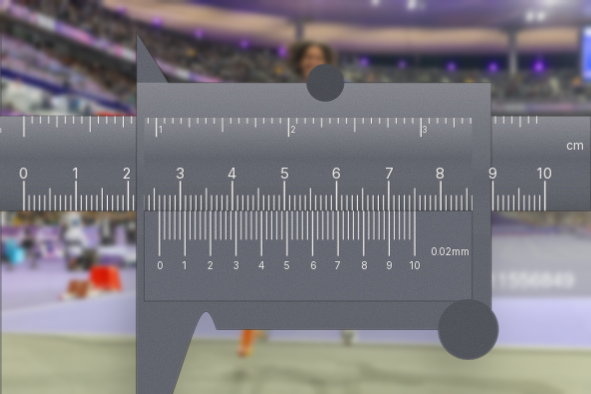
26.0 mm
